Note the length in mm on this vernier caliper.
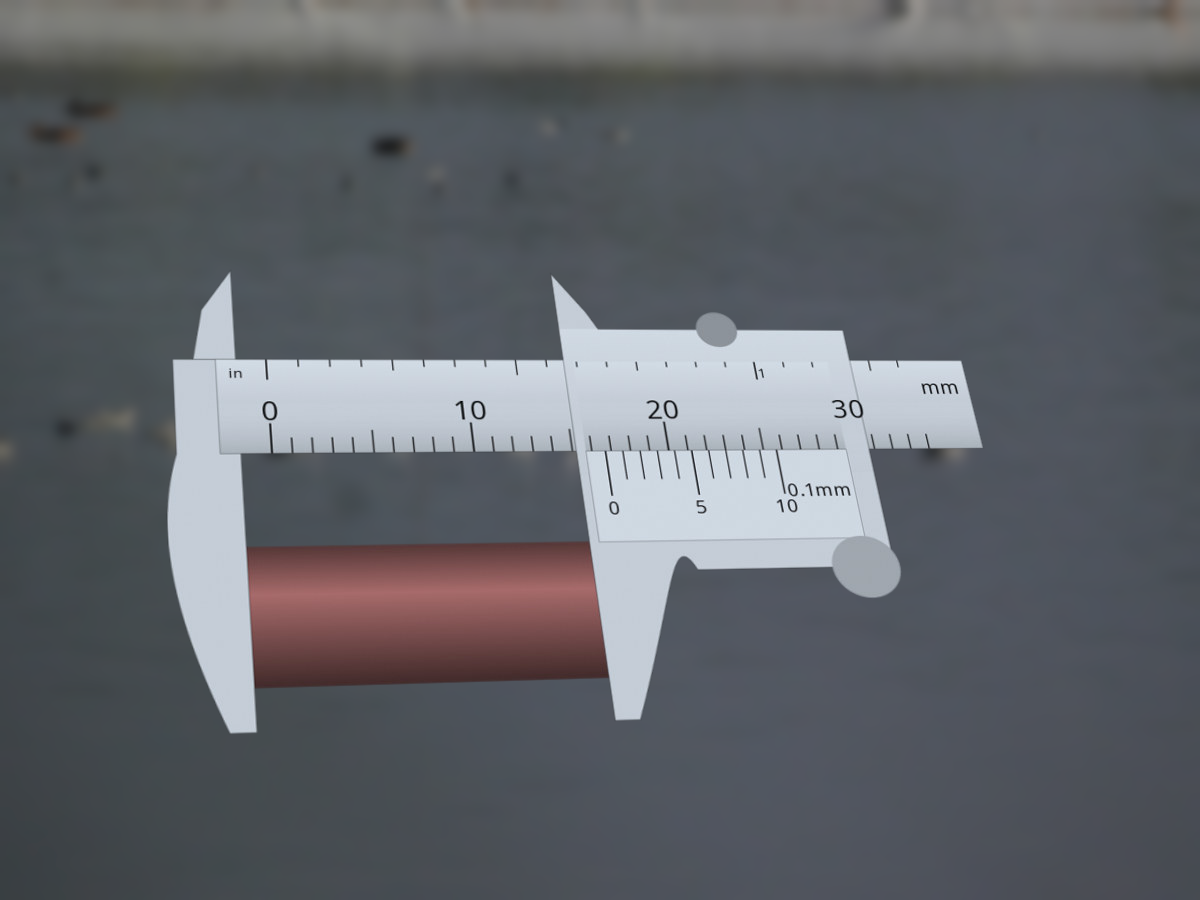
16.7 mm
